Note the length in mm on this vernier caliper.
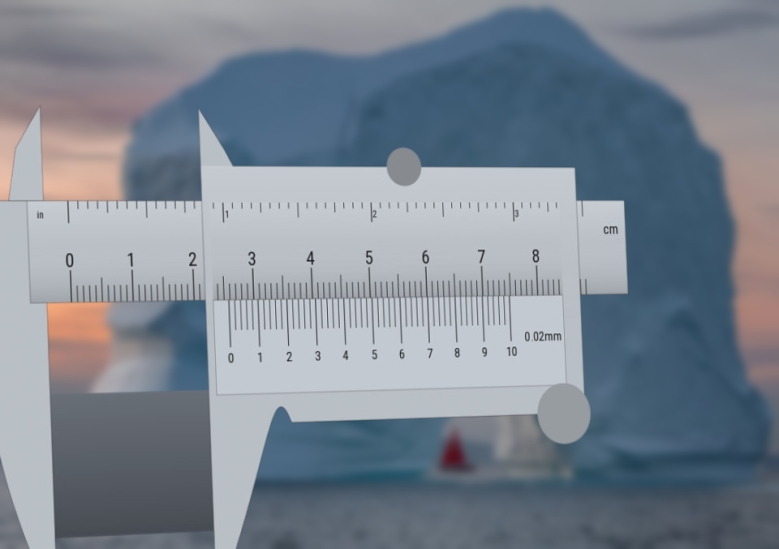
25.8 mm
